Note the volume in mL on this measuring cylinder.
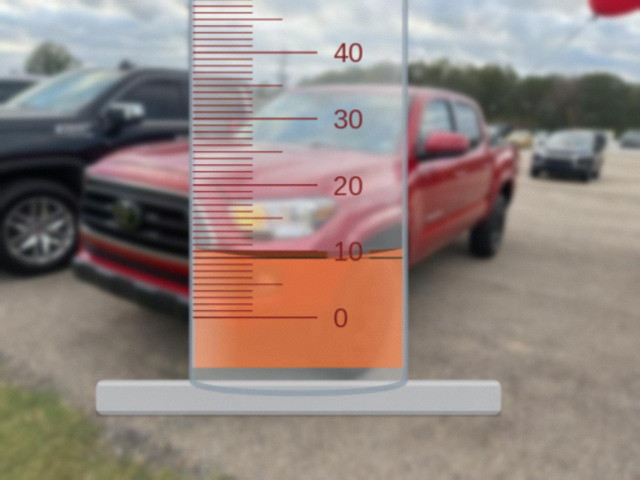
9 mL
